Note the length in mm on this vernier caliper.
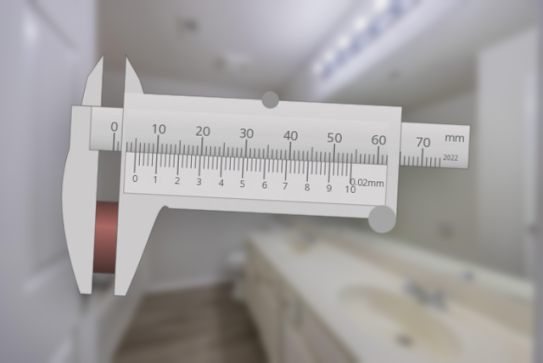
5.0 mm
